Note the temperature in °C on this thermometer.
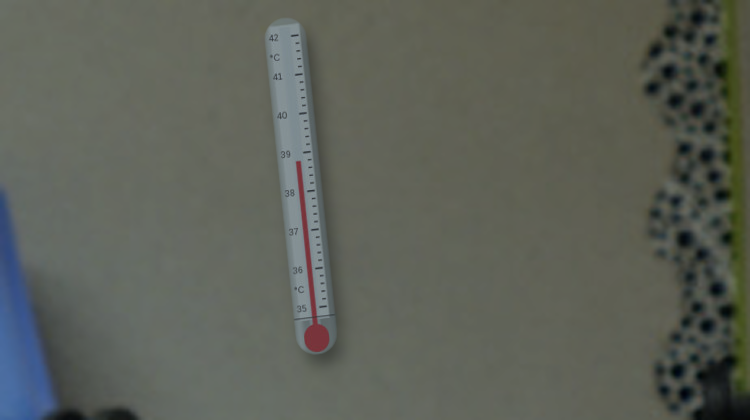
38.8 °C
